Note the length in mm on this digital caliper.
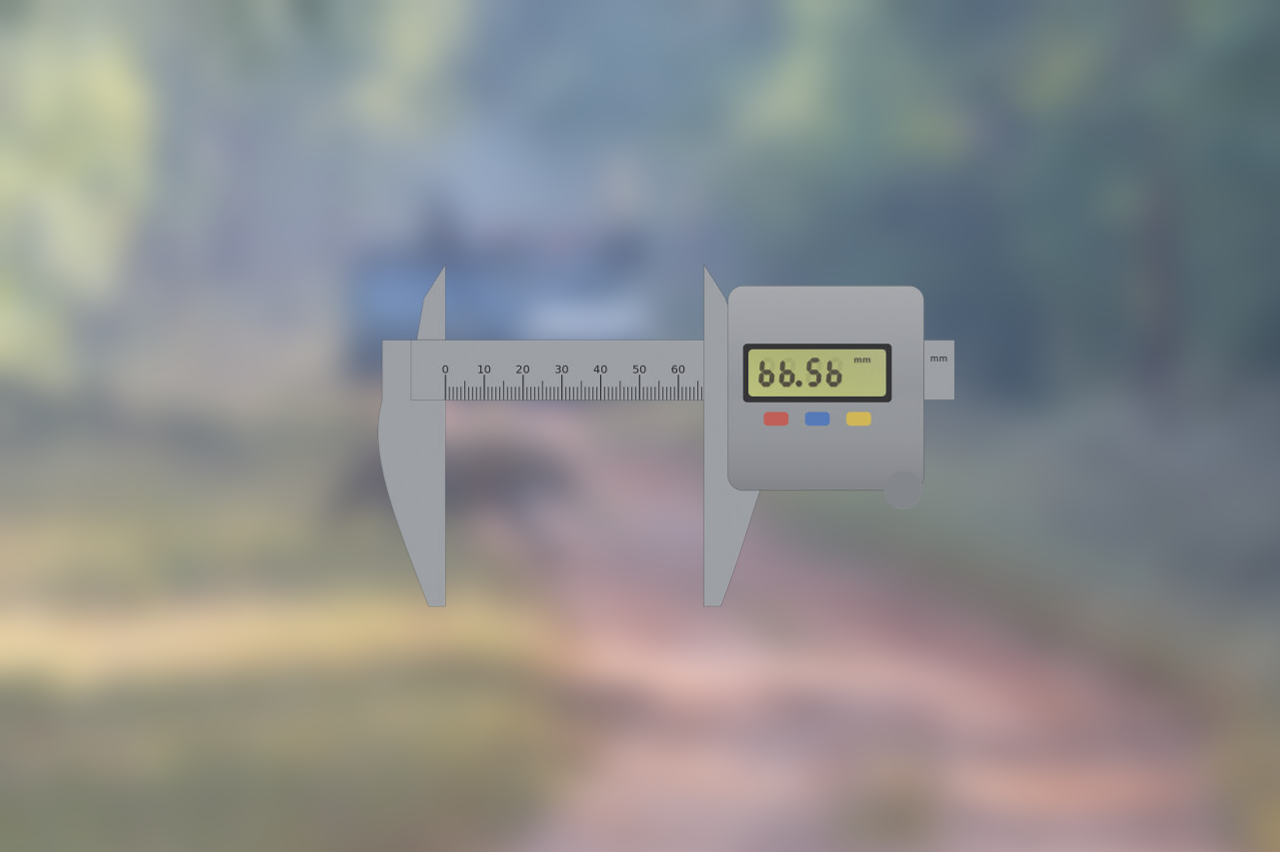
66.56 mm
